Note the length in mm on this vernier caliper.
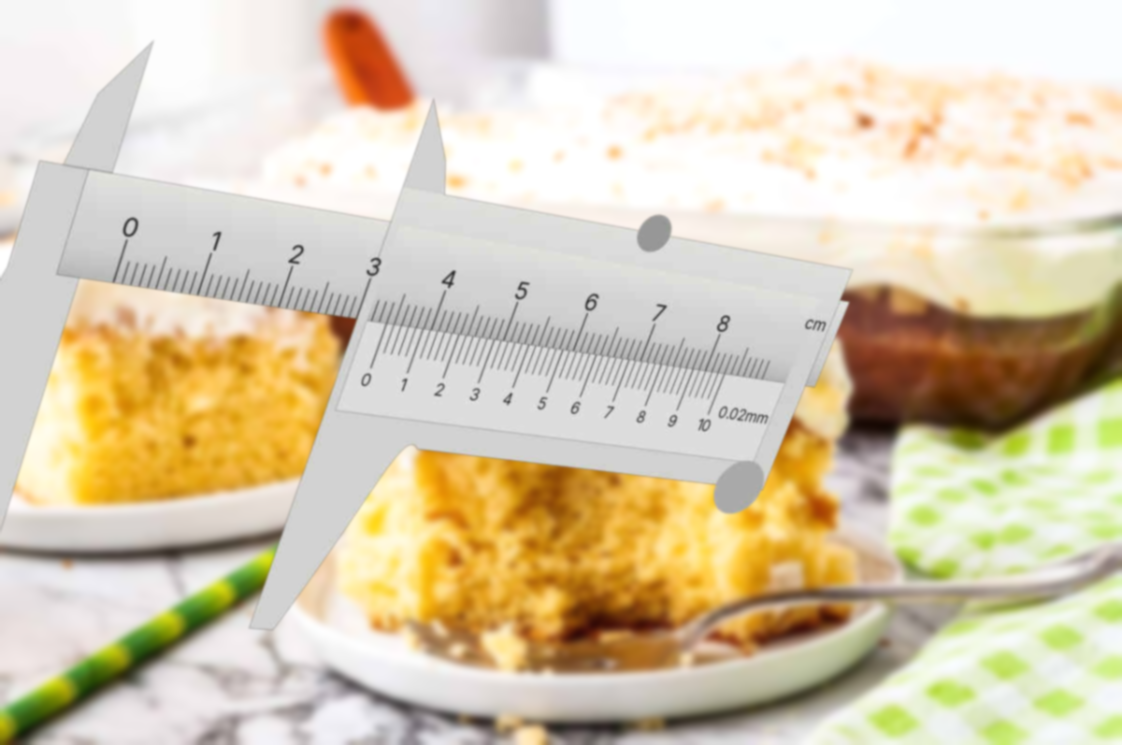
34.0 mm
